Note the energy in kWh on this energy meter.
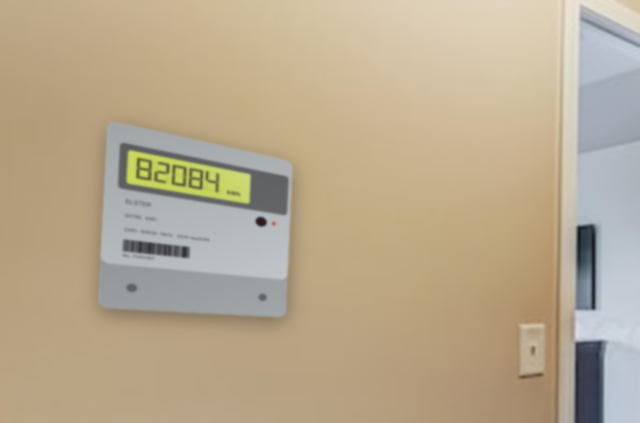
82084 kWh
